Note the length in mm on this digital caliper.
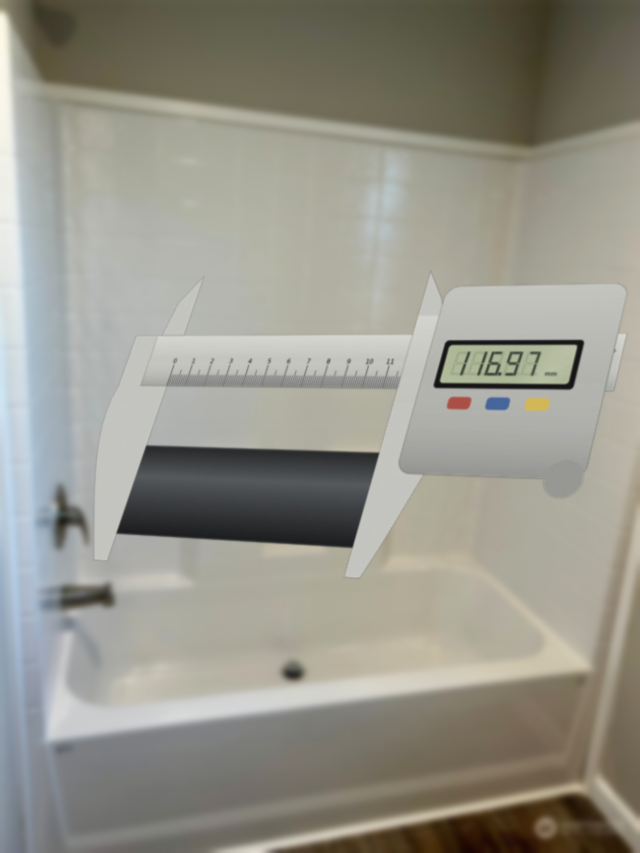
116.97 mm
